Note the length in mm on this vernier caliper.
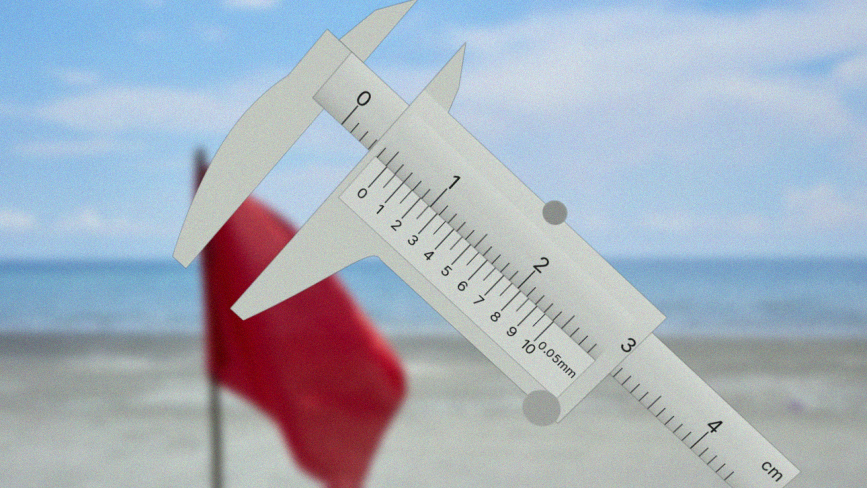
5.1 mm
